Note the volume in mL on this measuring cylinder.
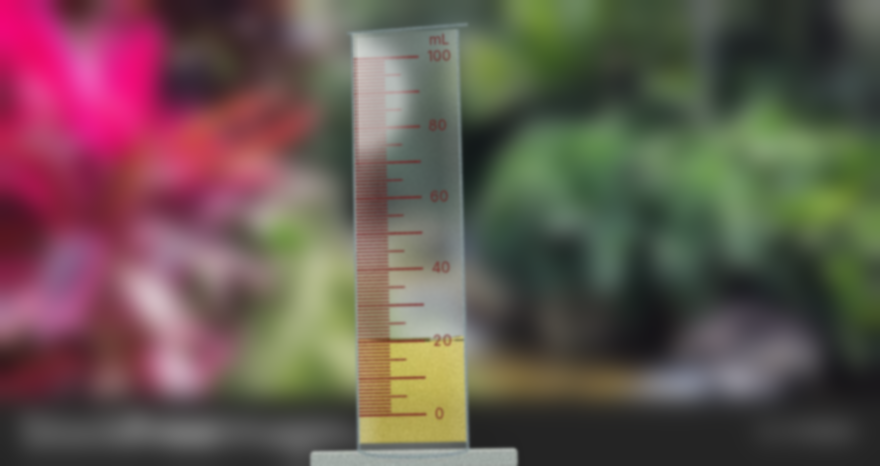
20 mL
